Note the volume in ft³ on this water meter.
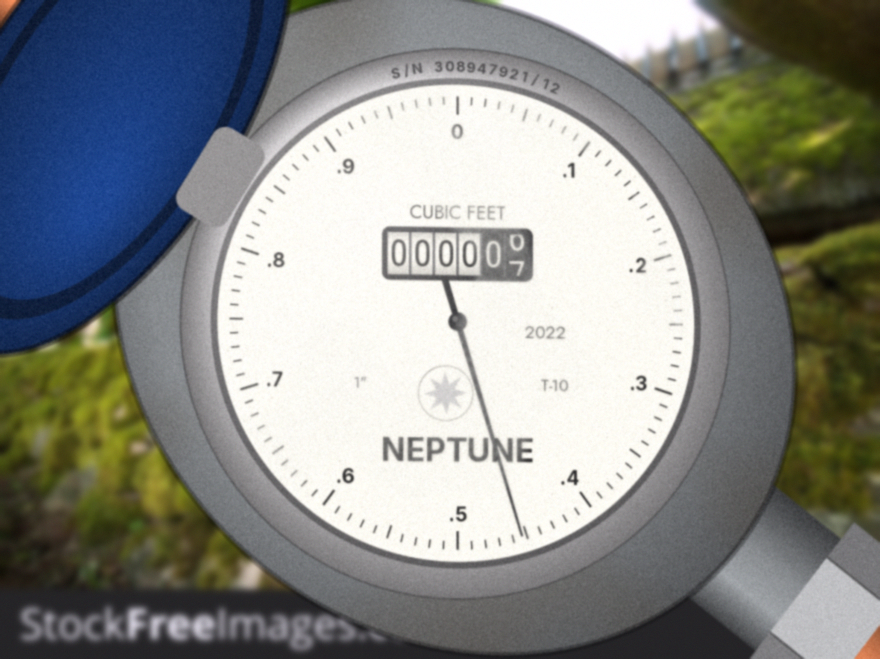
6.45 ft³
